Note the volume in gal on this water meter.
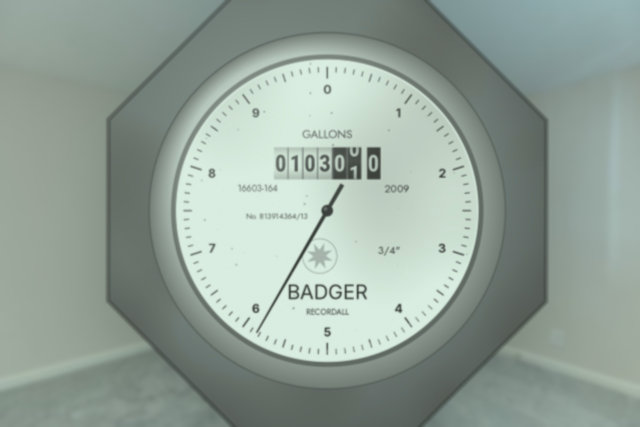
103005.8 gal
